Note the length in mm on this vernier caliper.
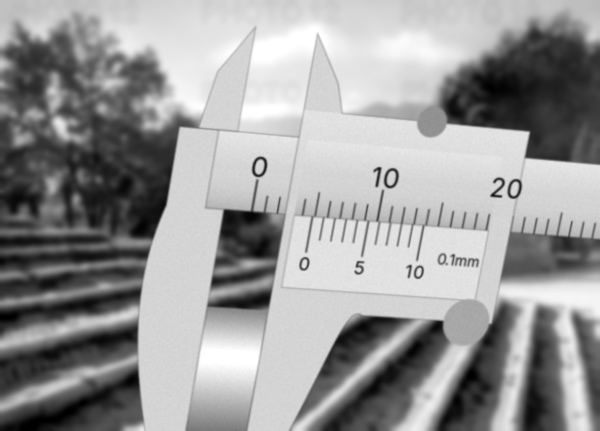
4.8 mm
